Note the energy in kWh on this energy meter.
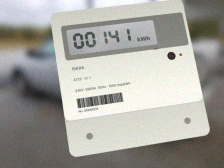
141 kWh
